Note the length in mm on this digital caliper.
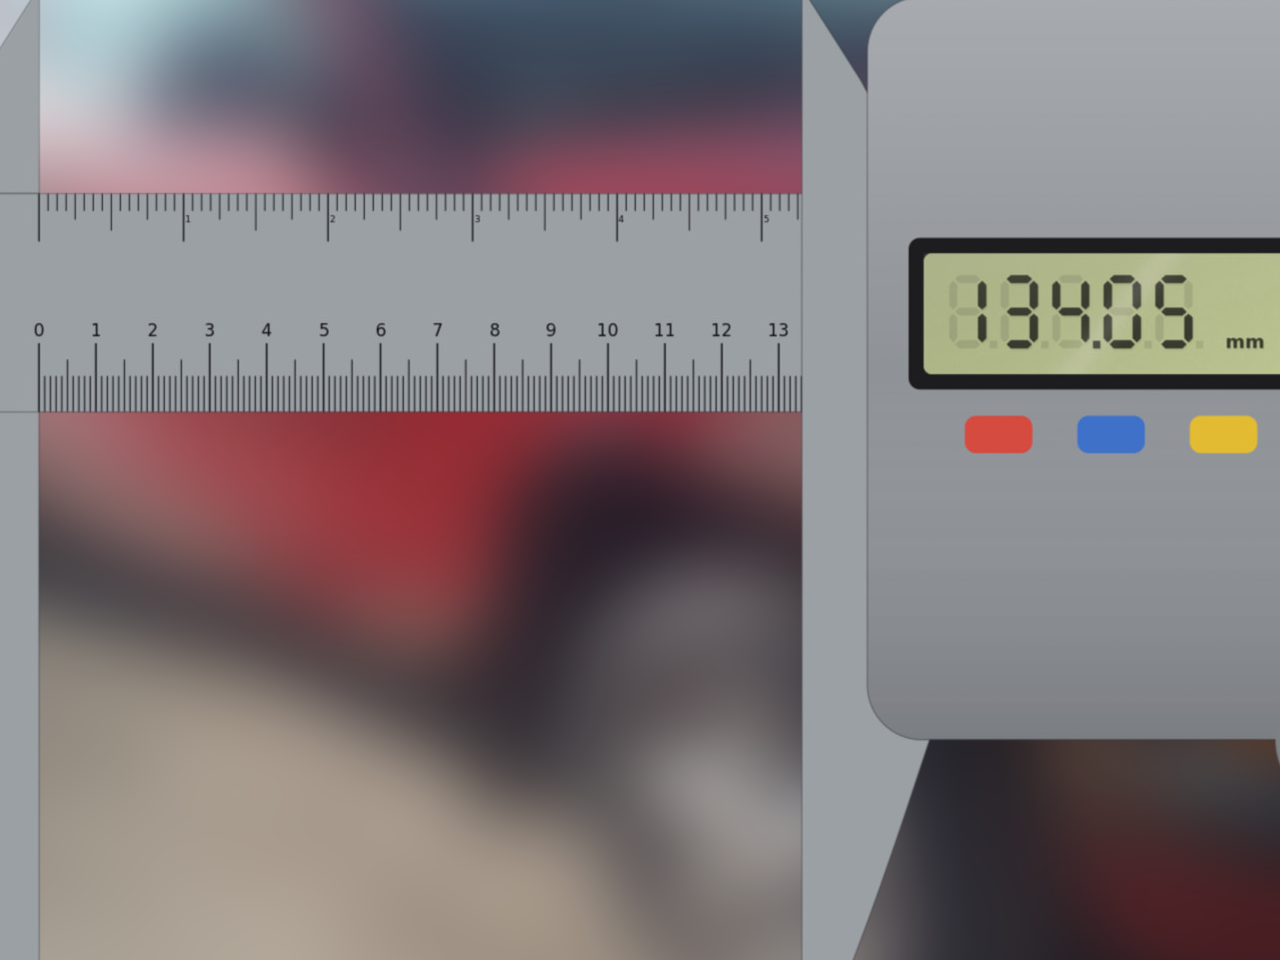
134.05 mm
